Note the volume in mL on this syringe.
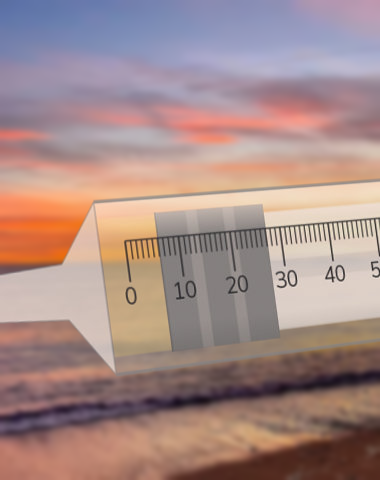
6 mL
